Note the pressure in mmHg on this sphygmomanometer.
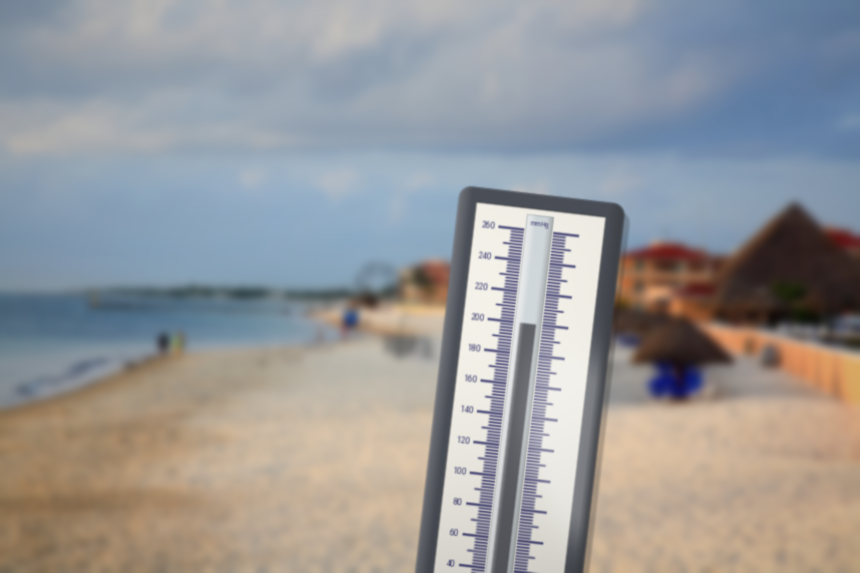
200 mmHg
